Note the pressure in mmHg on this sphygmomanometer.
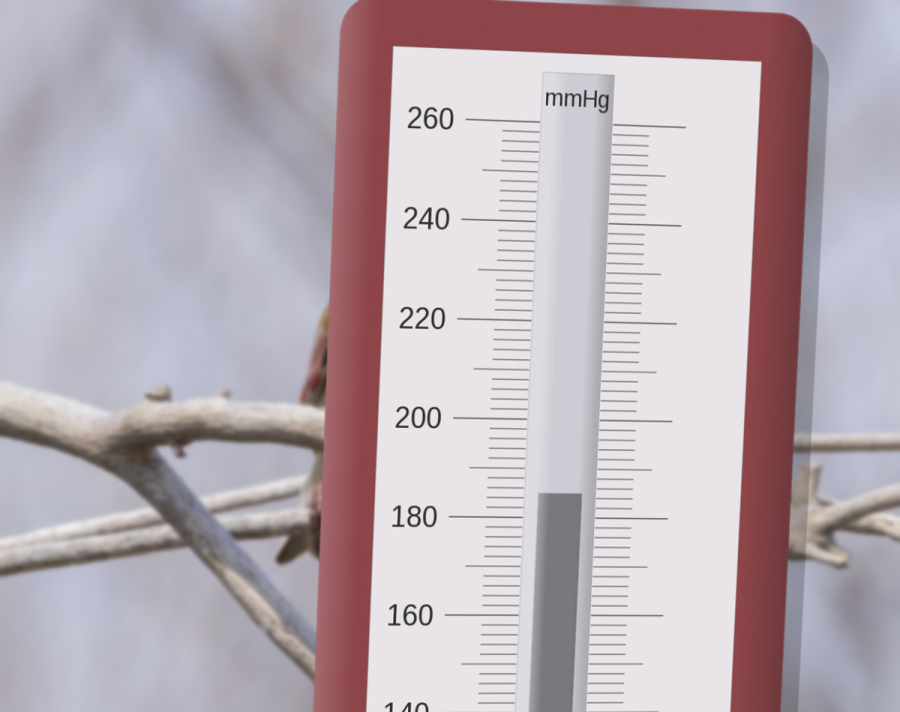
185 mmHg
